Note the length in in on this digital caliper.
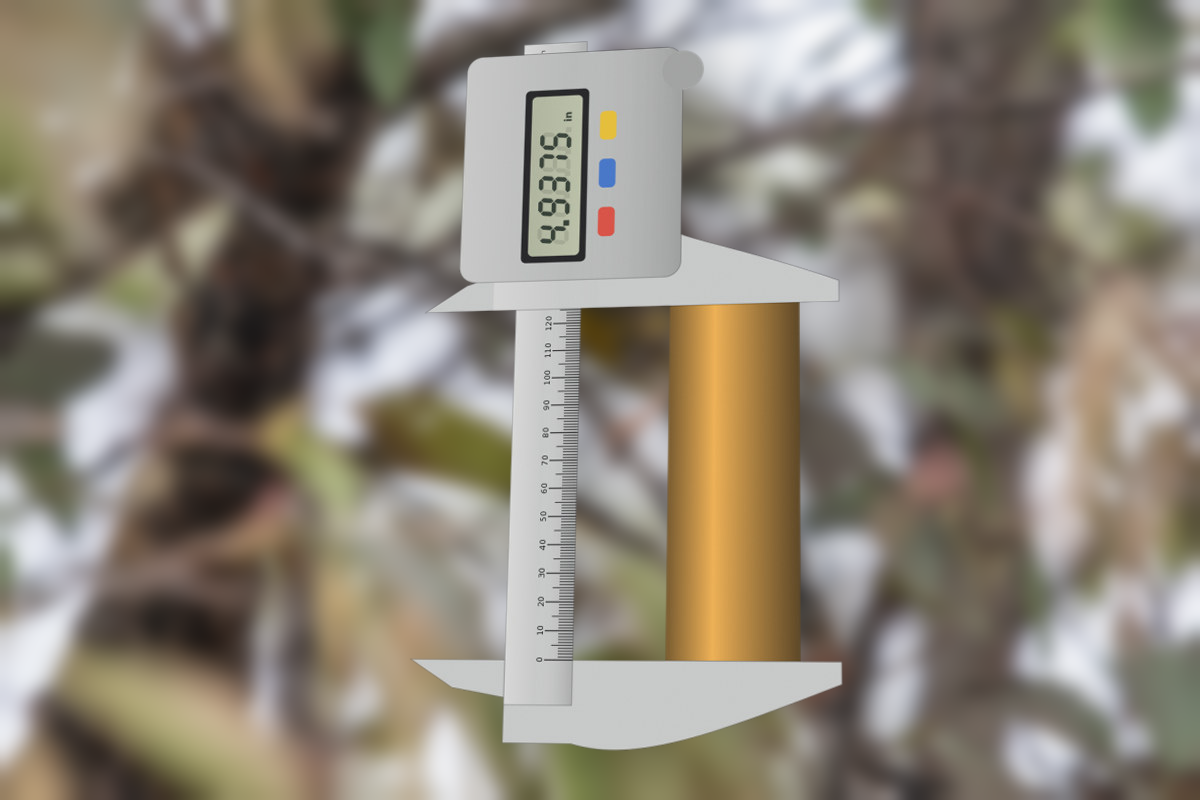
4.9375 in
